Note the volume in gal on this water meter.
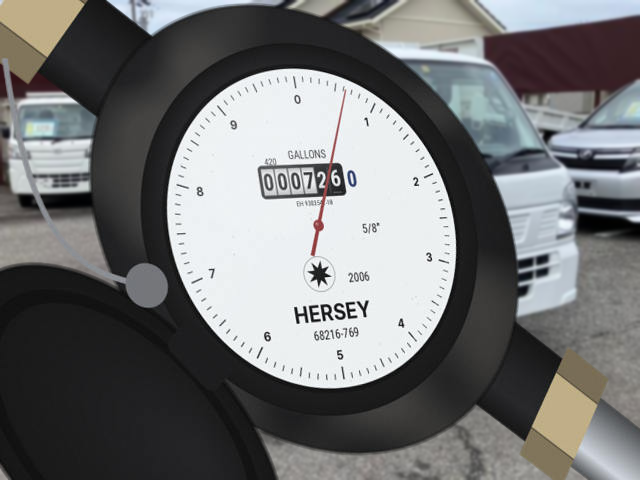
7260.6 gal
